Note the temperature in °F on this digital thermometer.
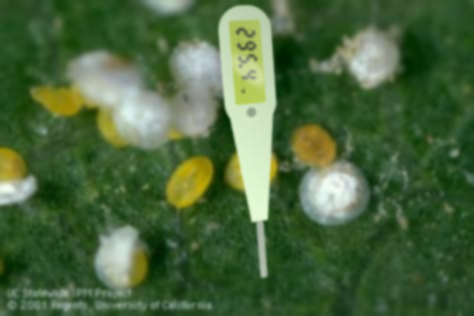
295.4 °F
